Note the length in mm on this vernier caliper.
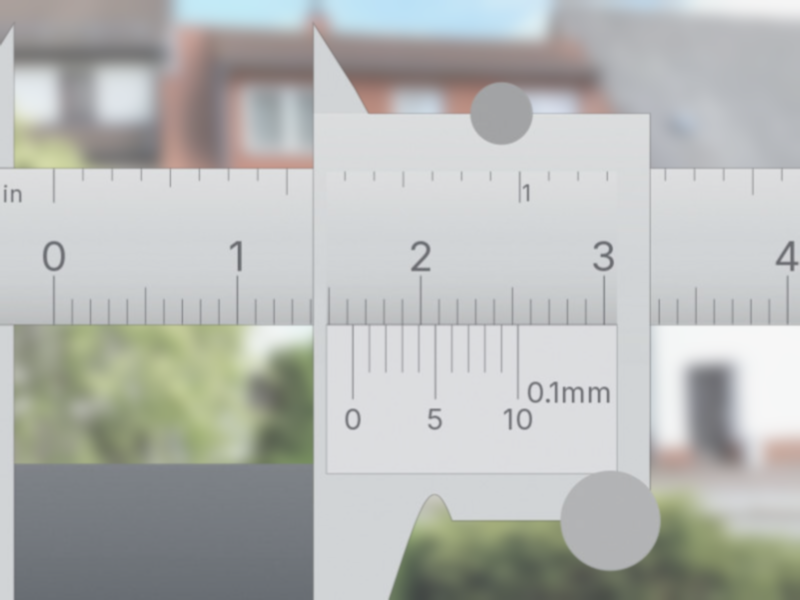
16.3 mm
